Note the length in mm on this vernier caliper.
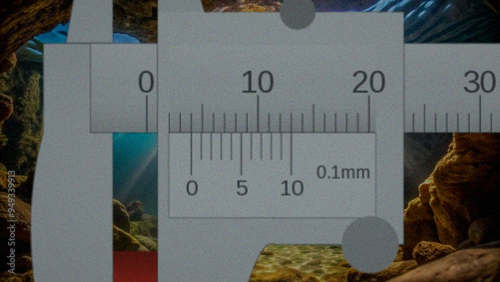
4.0 mm
